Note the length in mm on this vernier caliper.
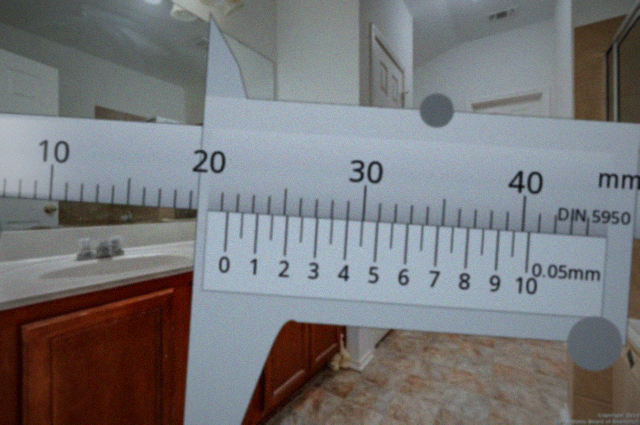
21.4 mm
